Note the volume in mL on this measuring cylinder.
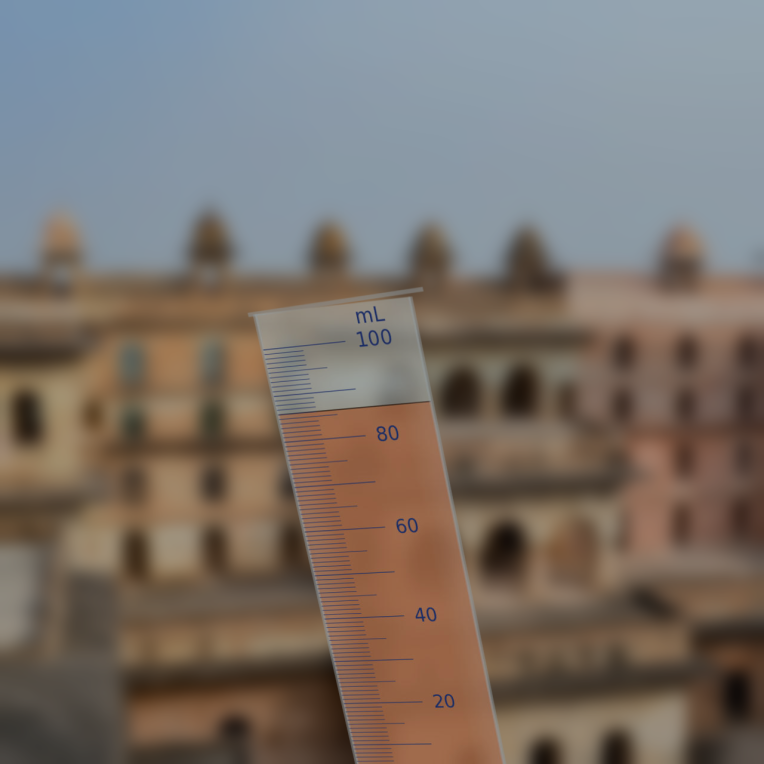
86 mL
